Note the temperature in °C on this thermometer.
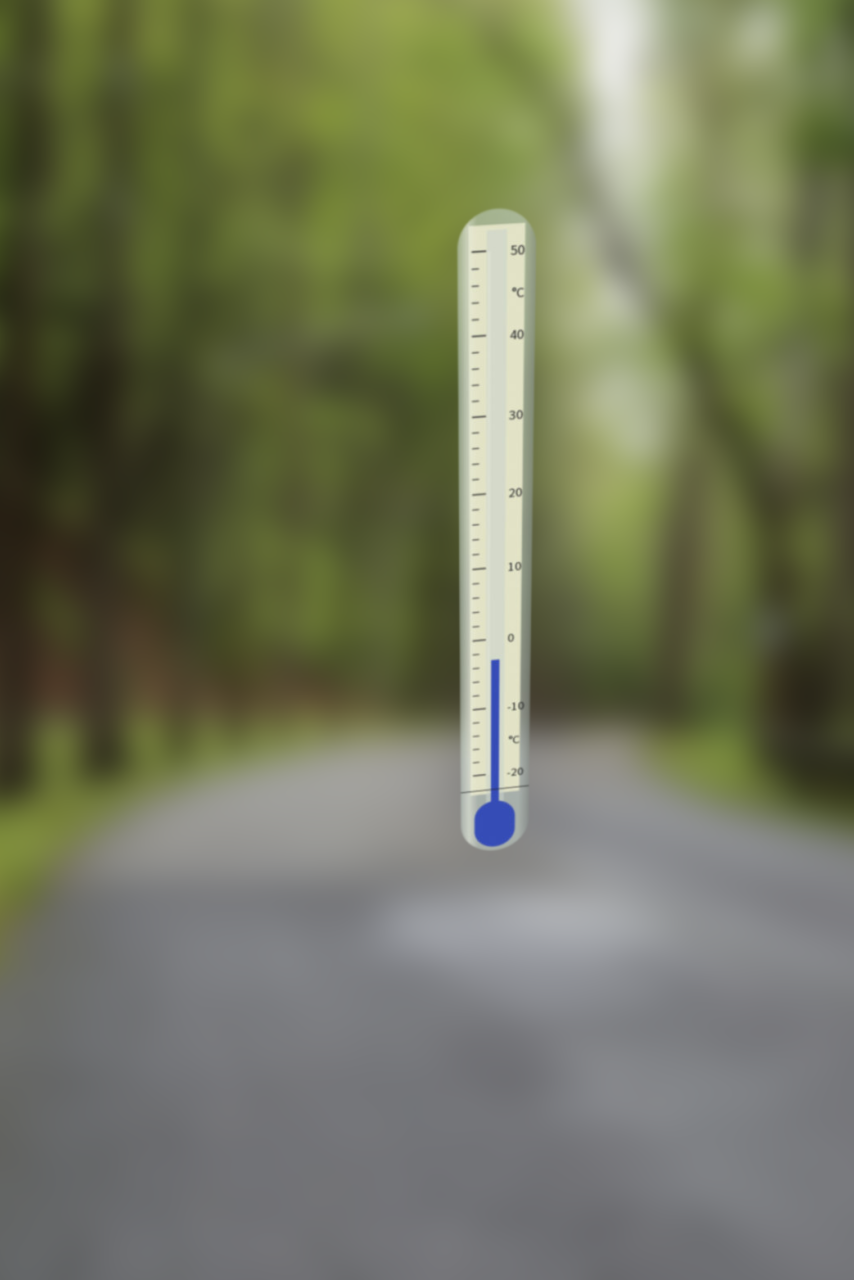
-3 °C
